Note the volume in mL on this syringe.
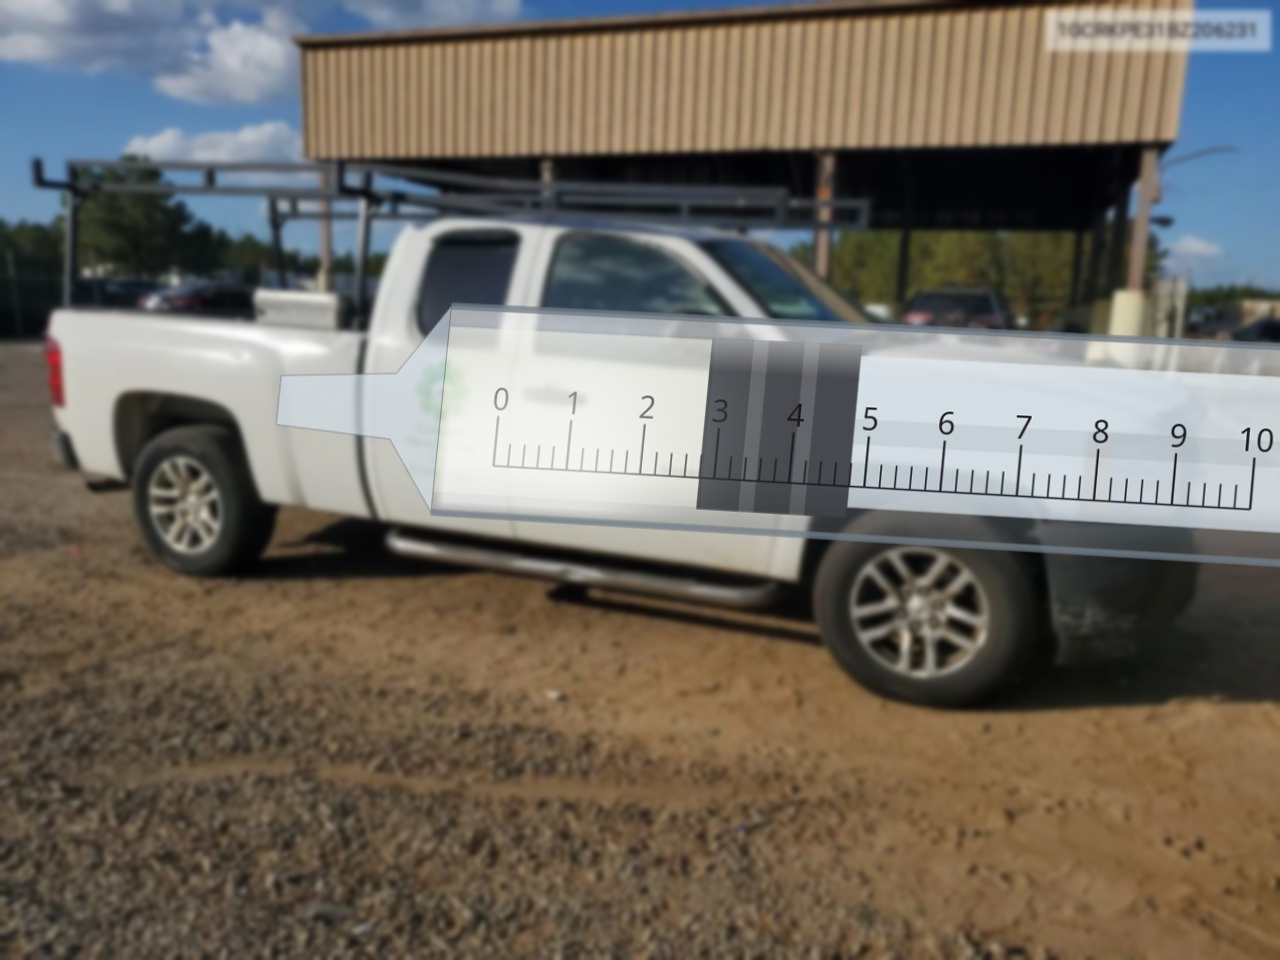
2.8 mL
